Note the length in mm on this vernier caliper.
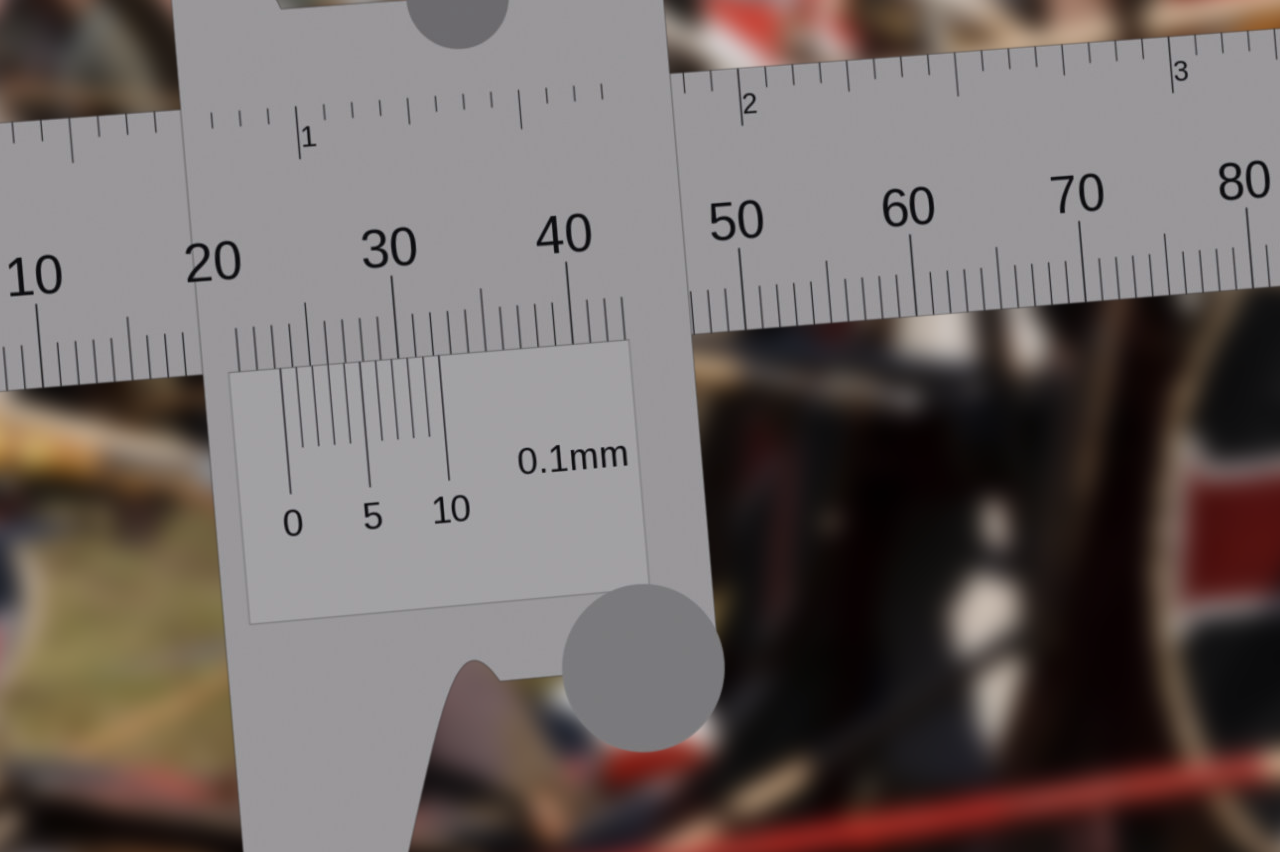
23.3 mm
